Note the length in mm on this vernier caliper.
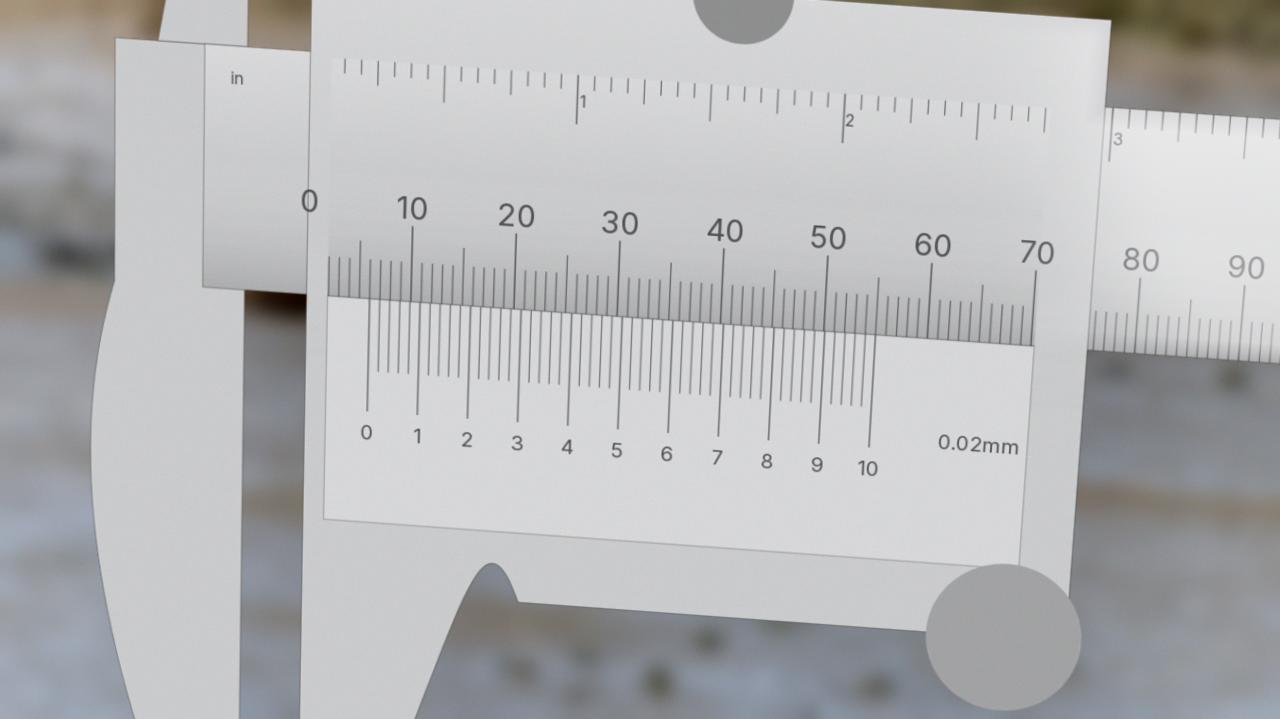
6.0 mm
